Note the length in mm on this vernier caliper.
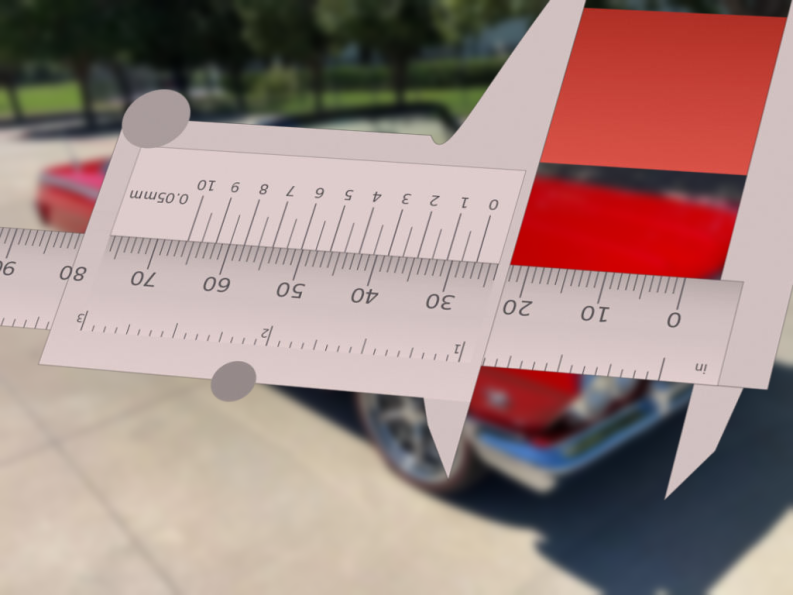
26.8 mm
